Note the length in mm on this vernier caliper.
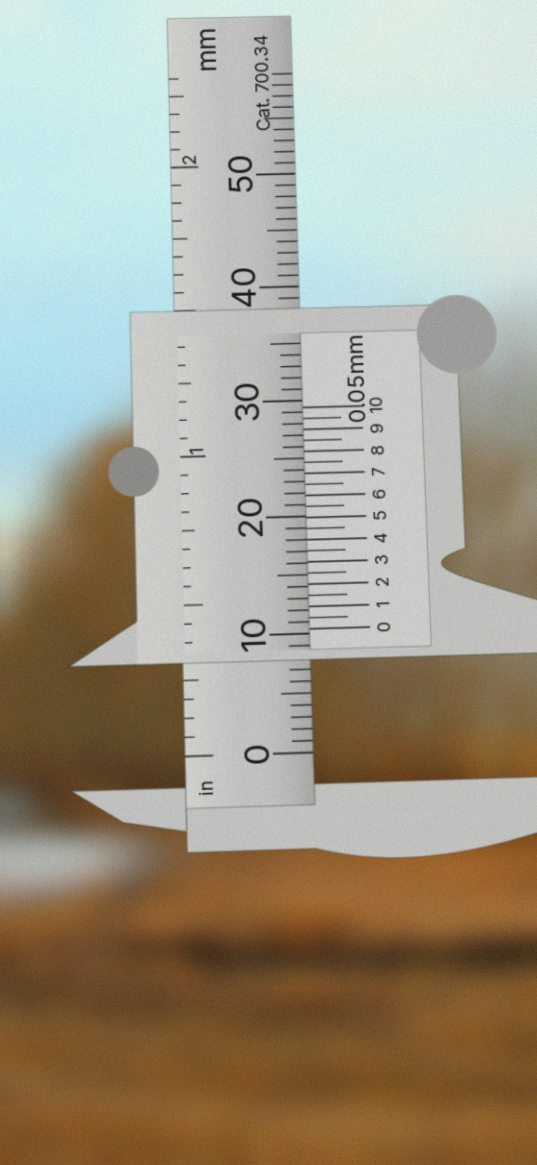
10.4 mm
